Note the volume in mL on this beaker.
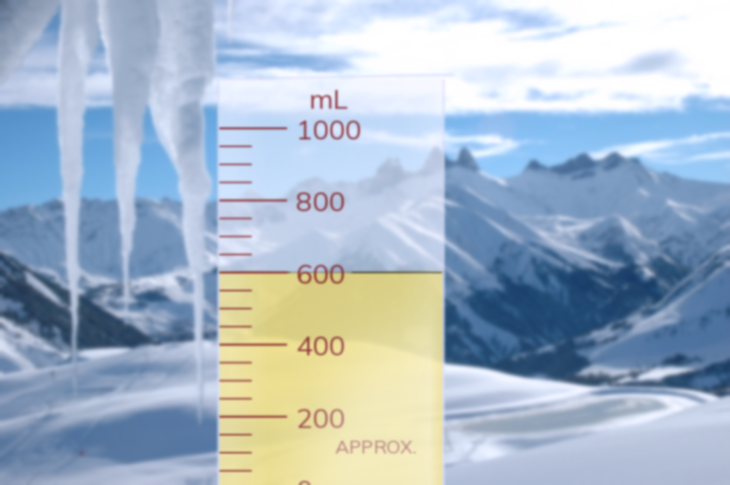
600 mL
